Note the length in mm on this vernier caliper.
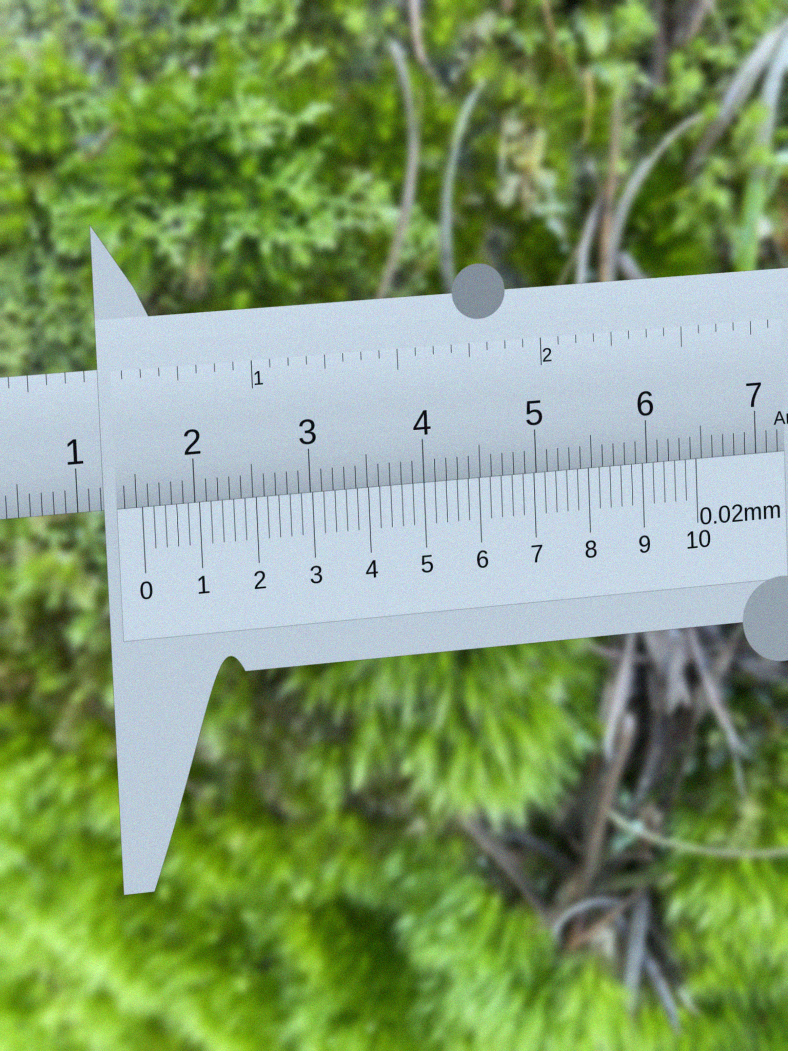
15.5 mm
